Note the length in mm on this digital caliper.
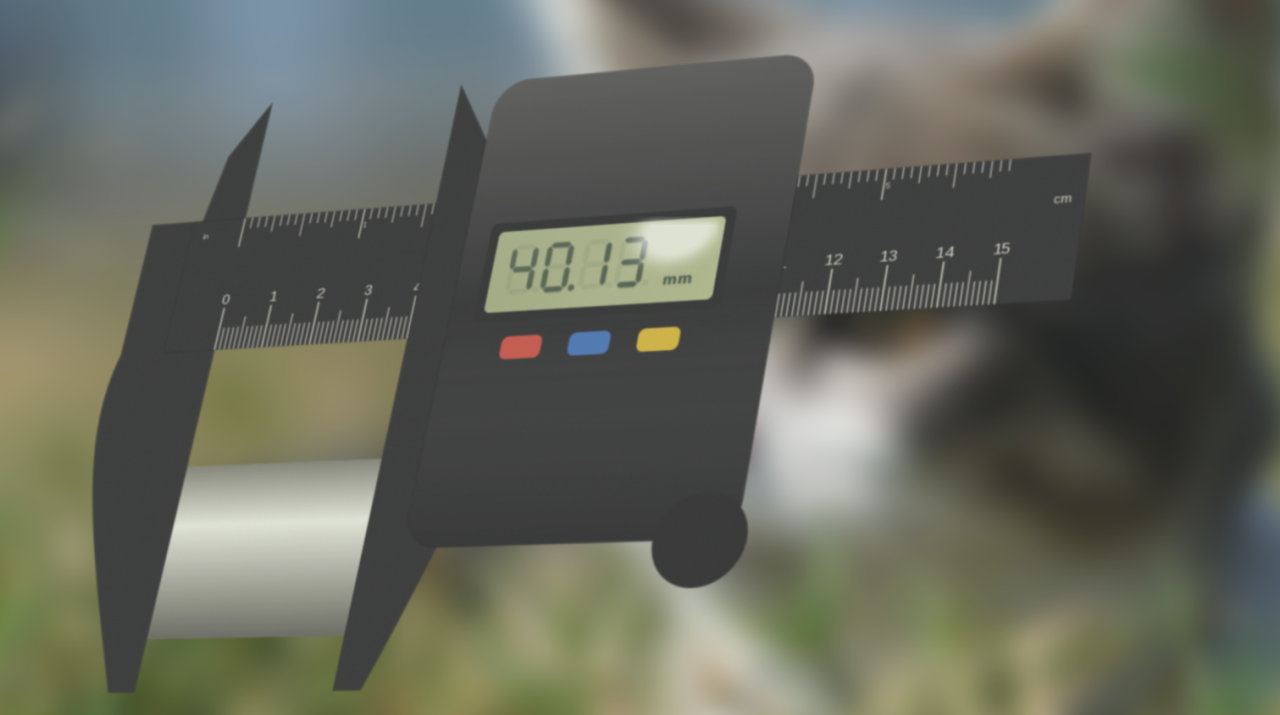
40.13 mm
